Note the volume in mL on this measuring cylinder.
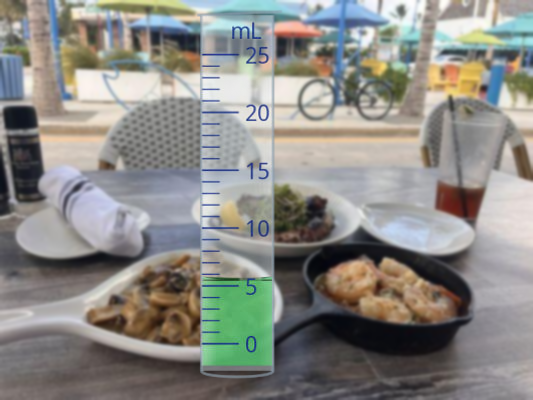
5.5 mL
